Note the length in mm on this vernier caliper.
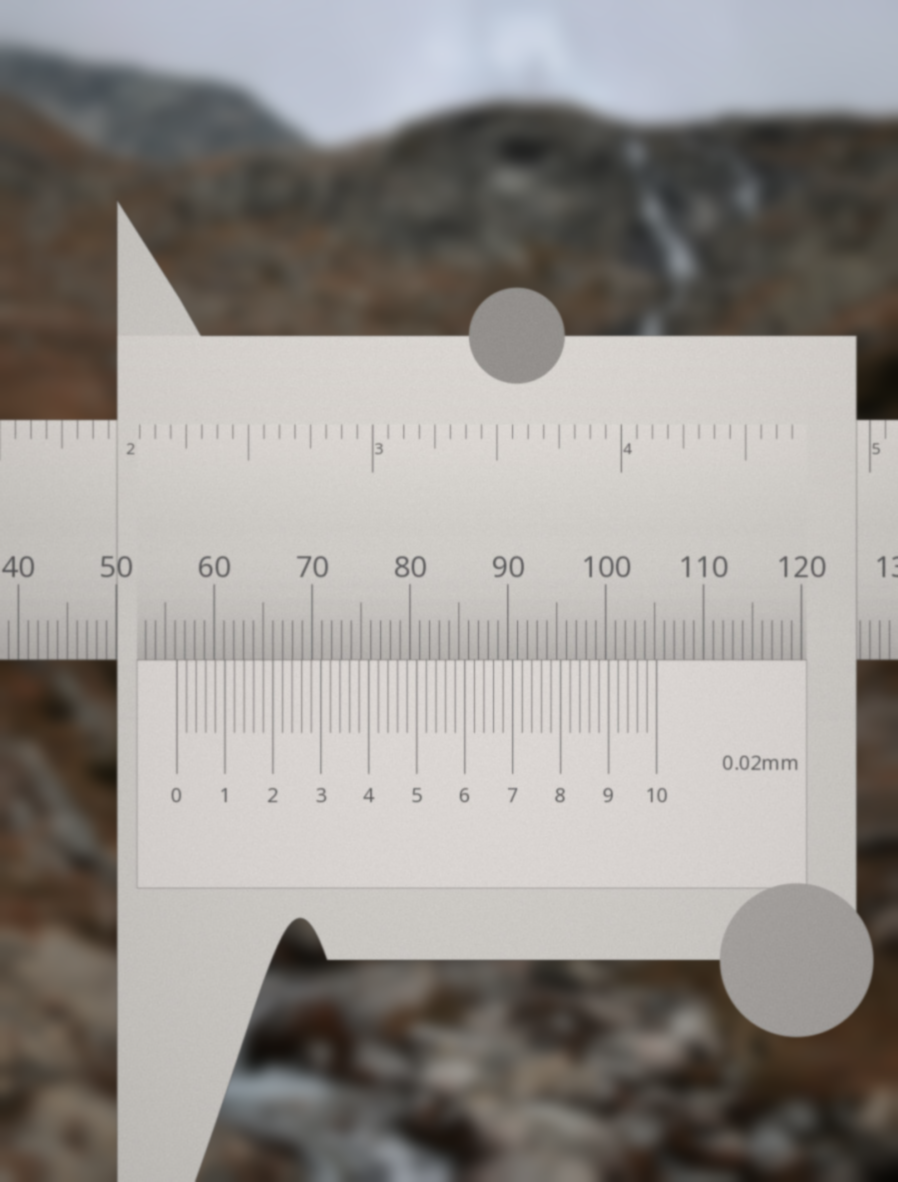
56.2 mm
